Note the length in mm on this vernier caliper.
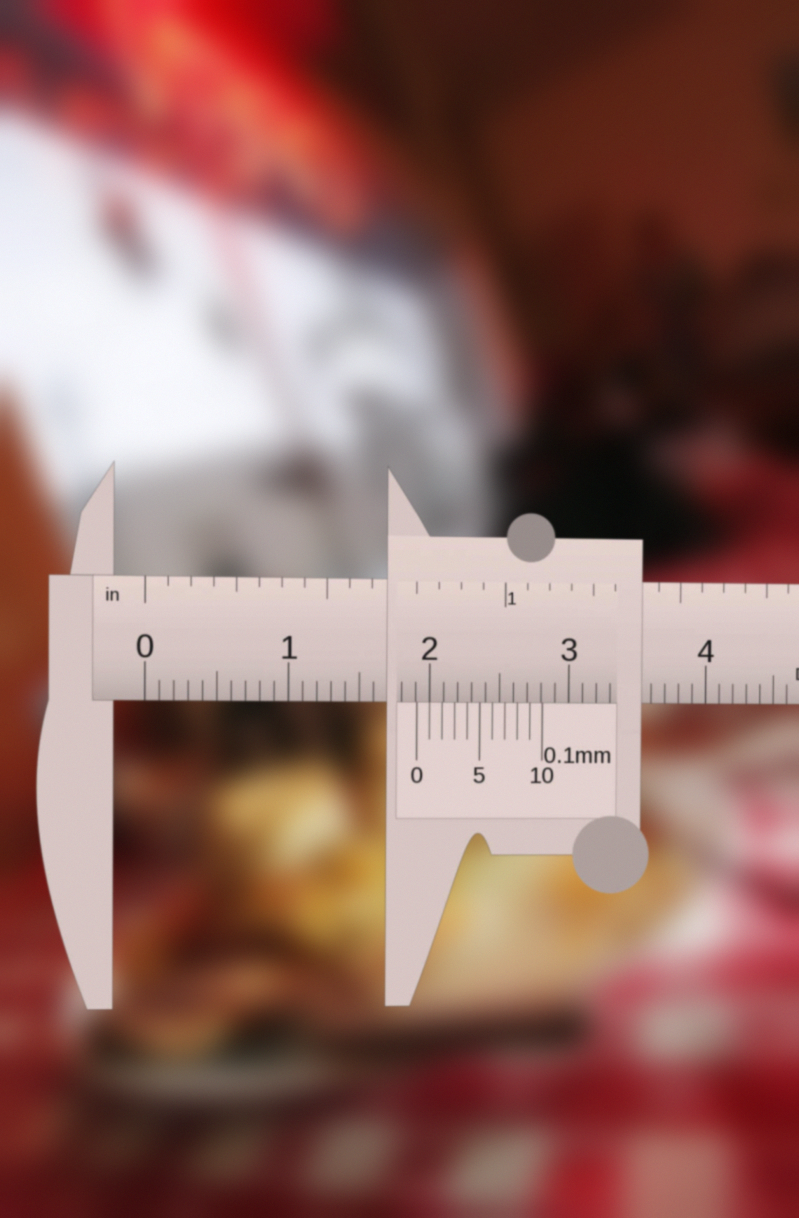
19.1 mm
